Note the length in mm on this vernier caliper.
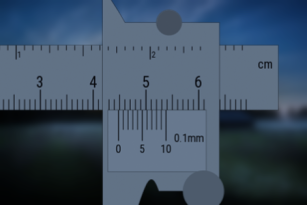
44.8 mm
